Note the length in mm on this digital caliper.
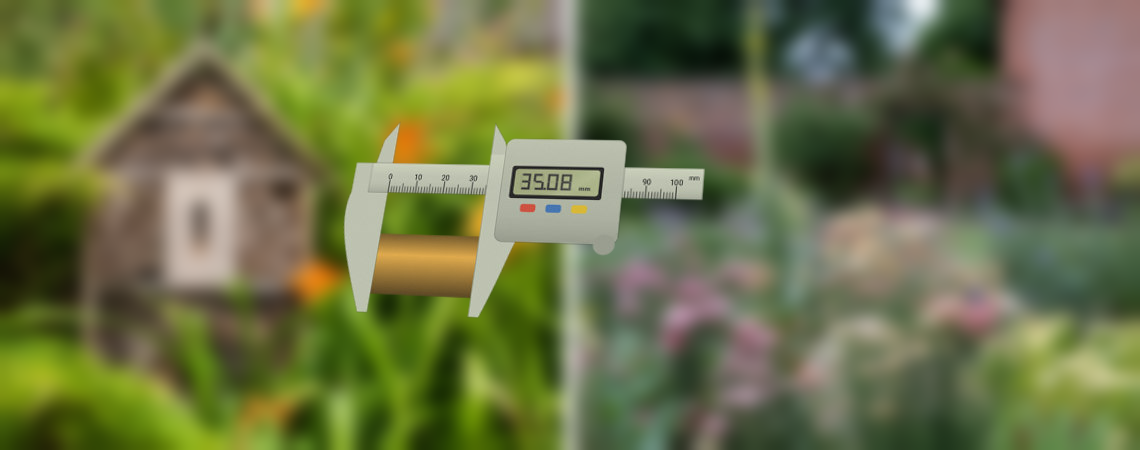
35.08 mm
